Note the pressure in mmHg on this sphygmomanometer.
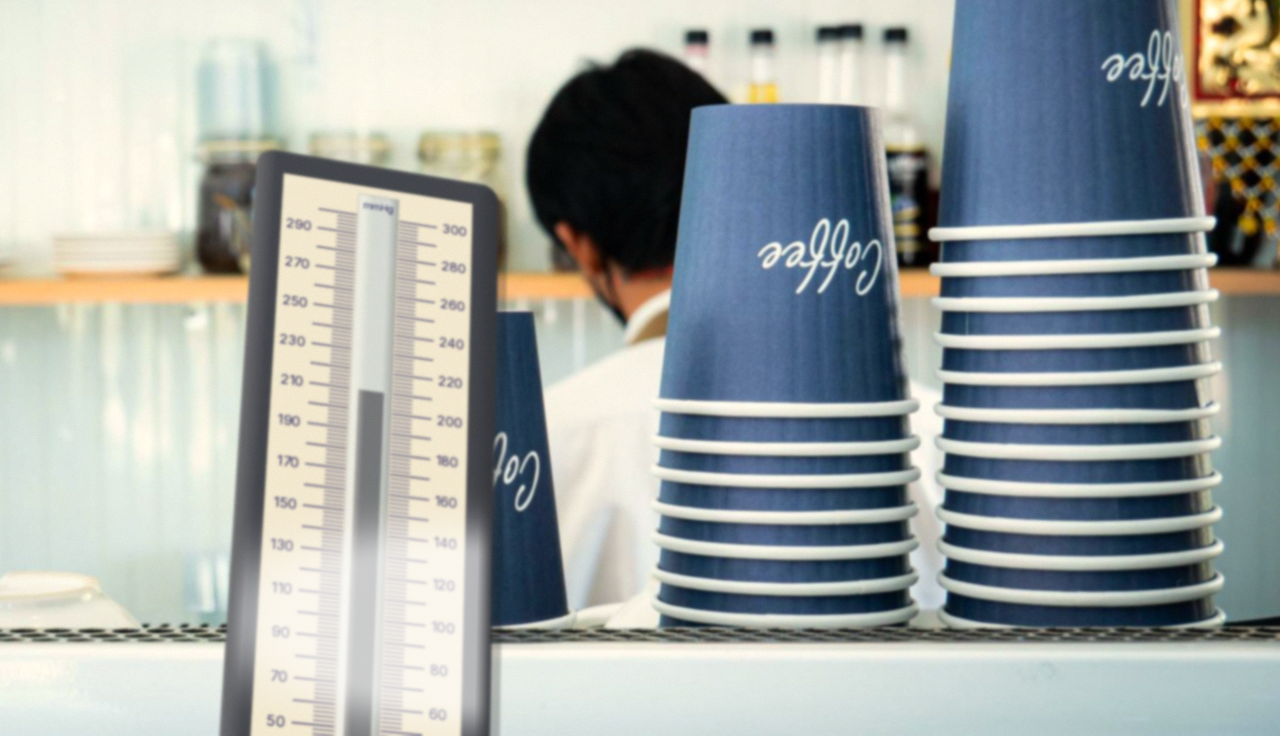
210 mmHg
